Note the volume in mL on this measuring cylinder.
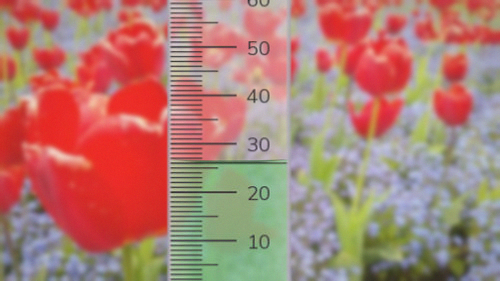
26 mL
